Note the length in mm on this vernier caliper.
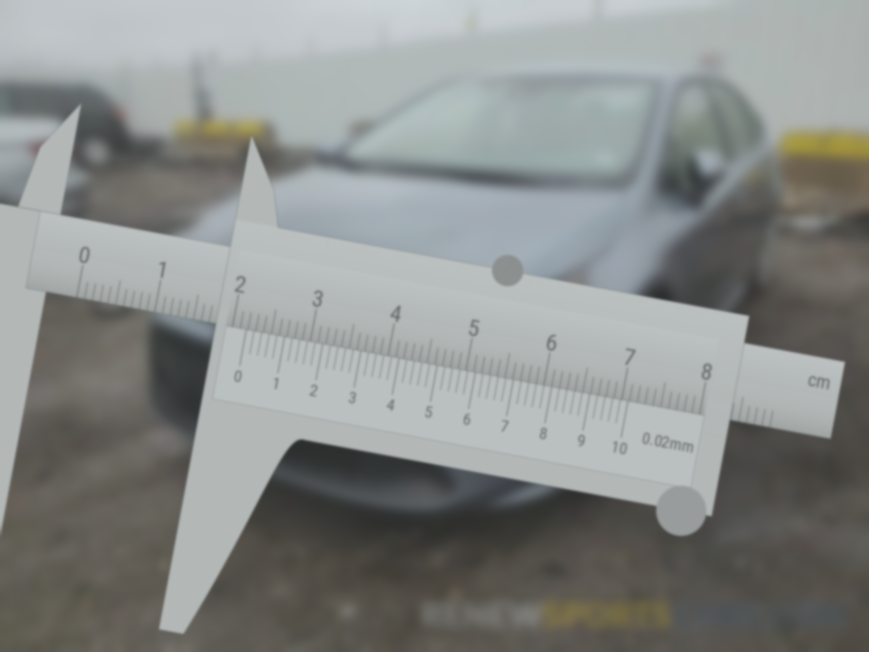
21.8 mm
